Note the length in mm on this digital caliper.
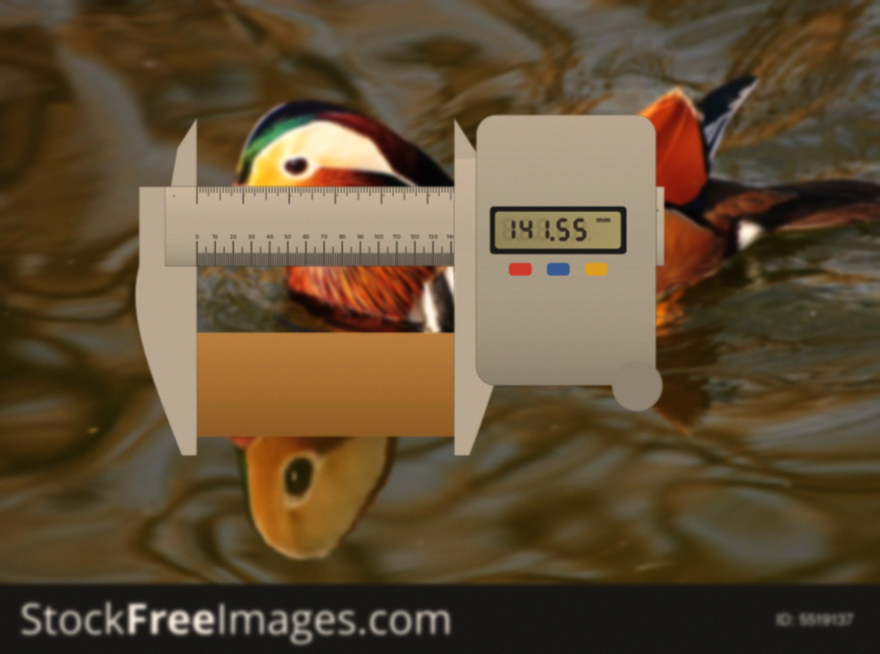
141.55 mm
